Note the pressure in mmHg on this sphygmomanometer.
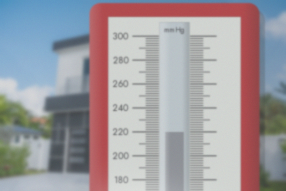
220 mmHg
